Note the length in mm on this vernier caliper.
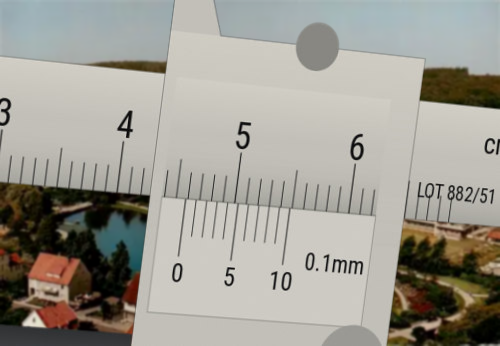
45.8 mm
